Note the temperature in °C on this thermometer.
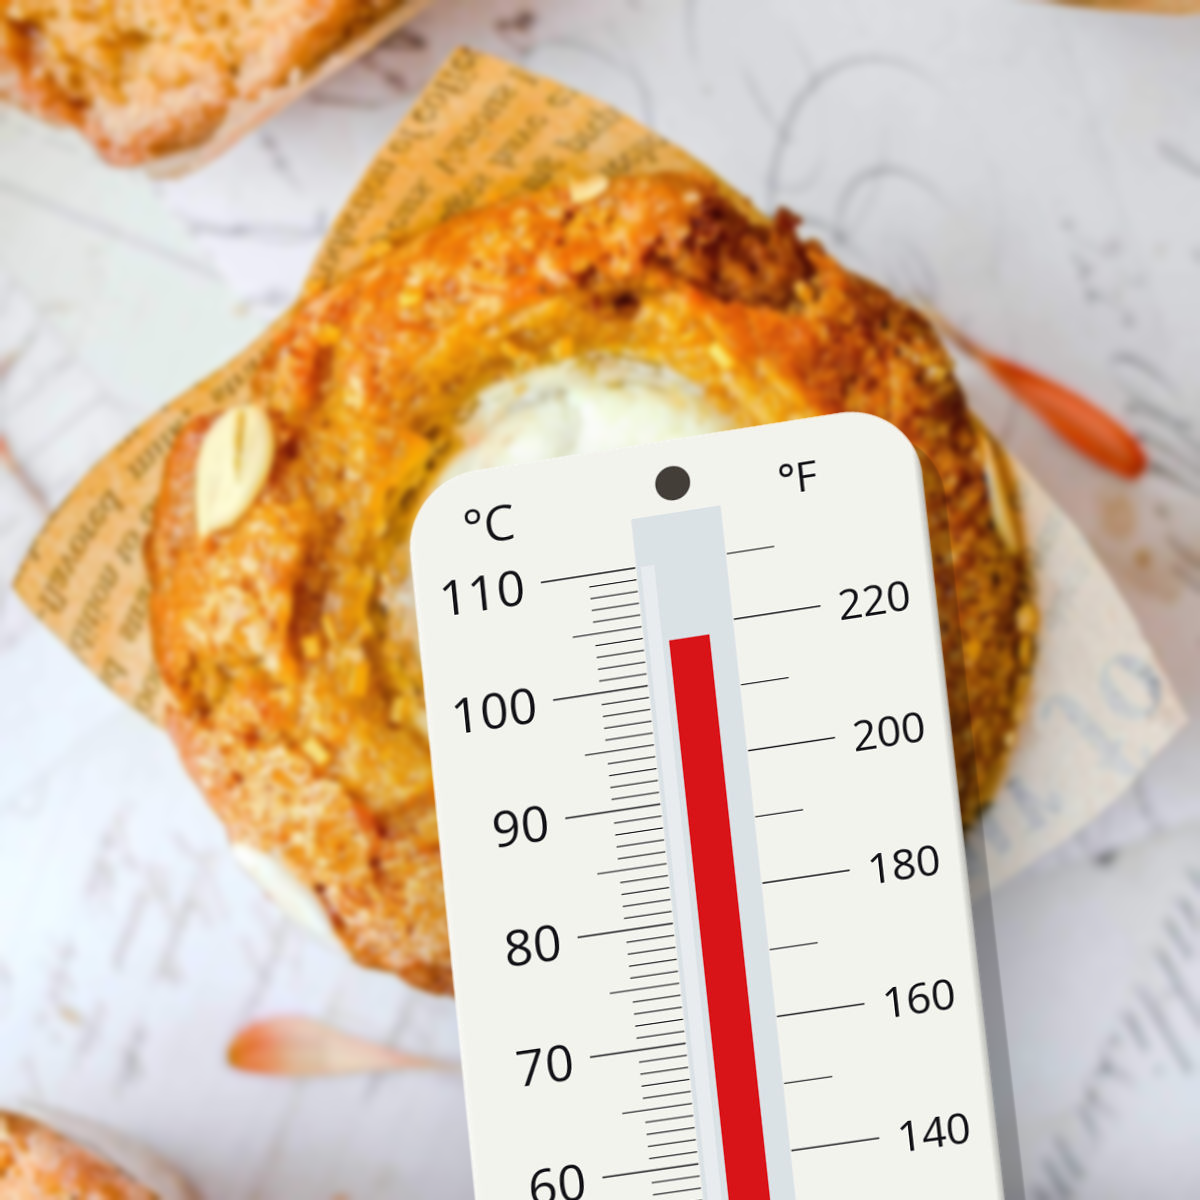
103.5 °C
